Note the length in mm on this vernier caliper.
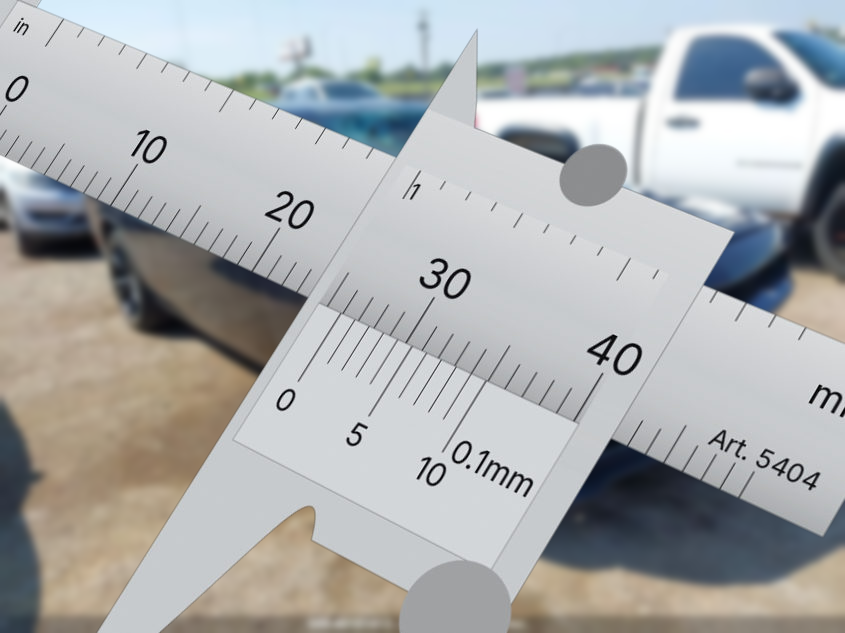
25.9 mm
